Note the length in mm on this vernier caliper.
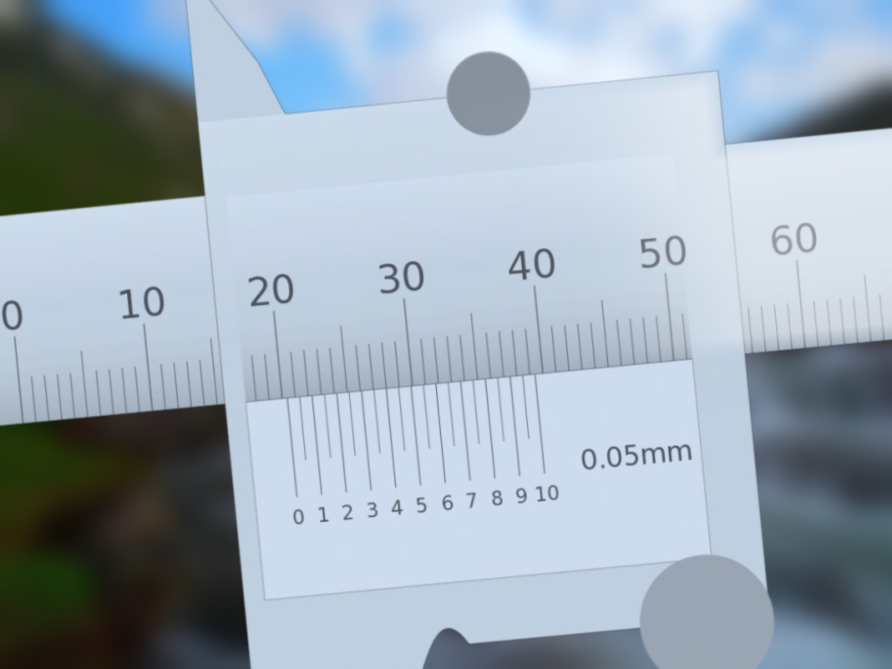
20.4 mm
